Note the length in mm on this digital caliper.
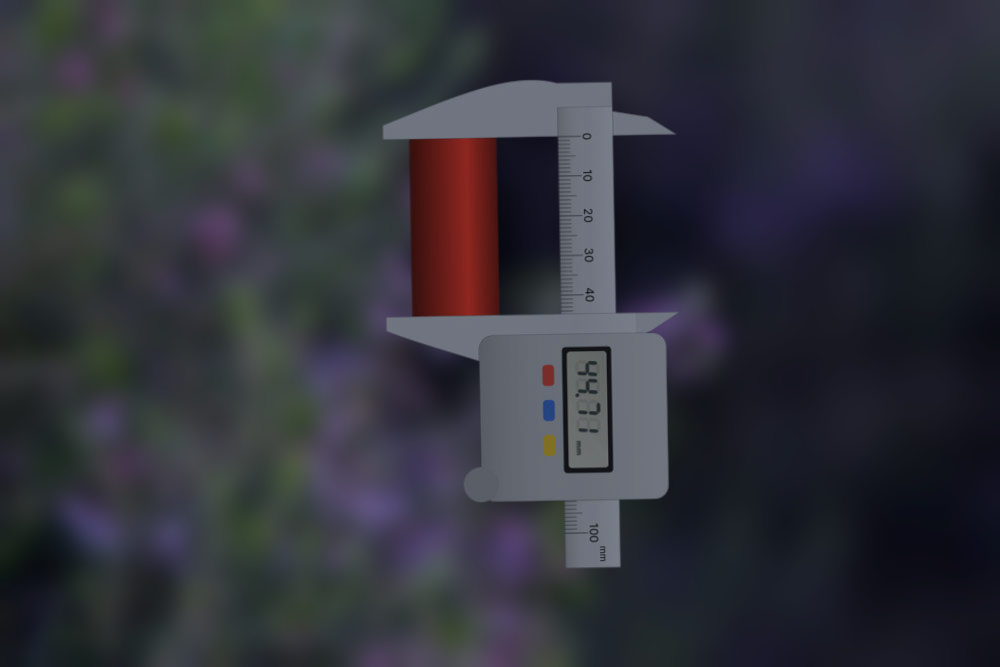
44.71 mm
